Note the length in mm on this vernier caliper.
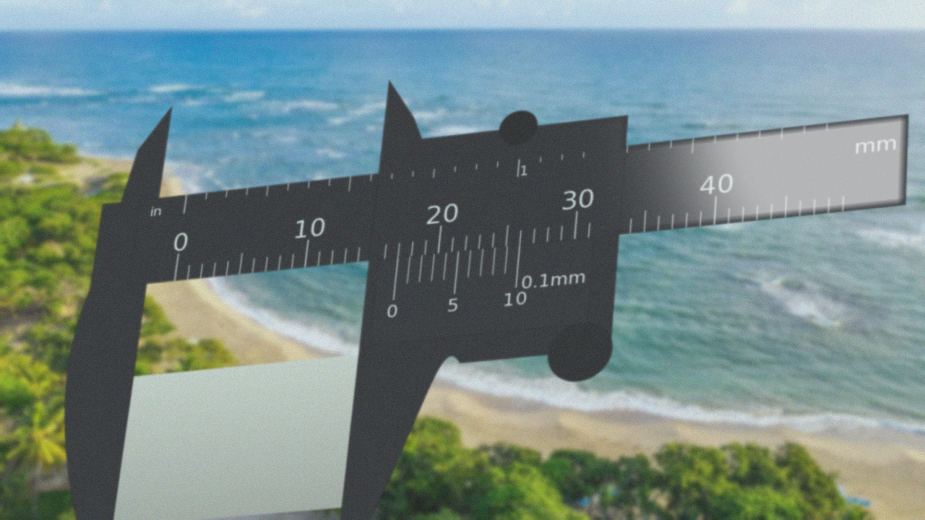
17.0 mm
